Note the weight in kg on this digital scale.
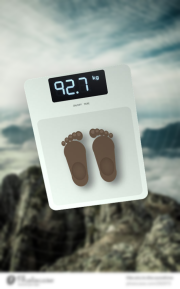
92.7 kg
